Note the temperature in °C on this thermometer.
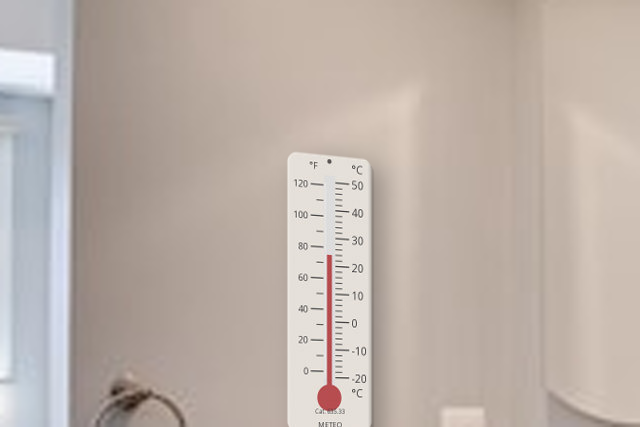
24 °C
